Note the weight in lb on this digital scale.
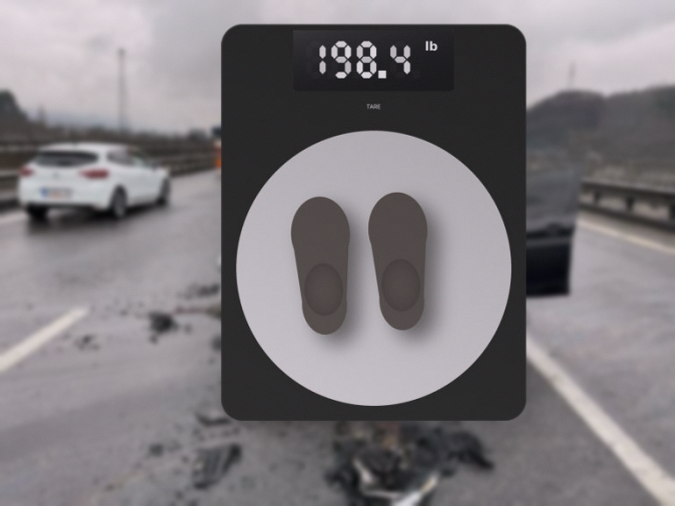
198.4 lb
